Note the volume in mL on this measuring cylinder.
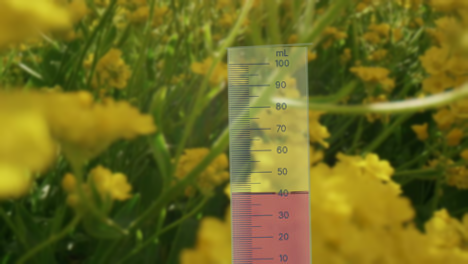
40 mL
